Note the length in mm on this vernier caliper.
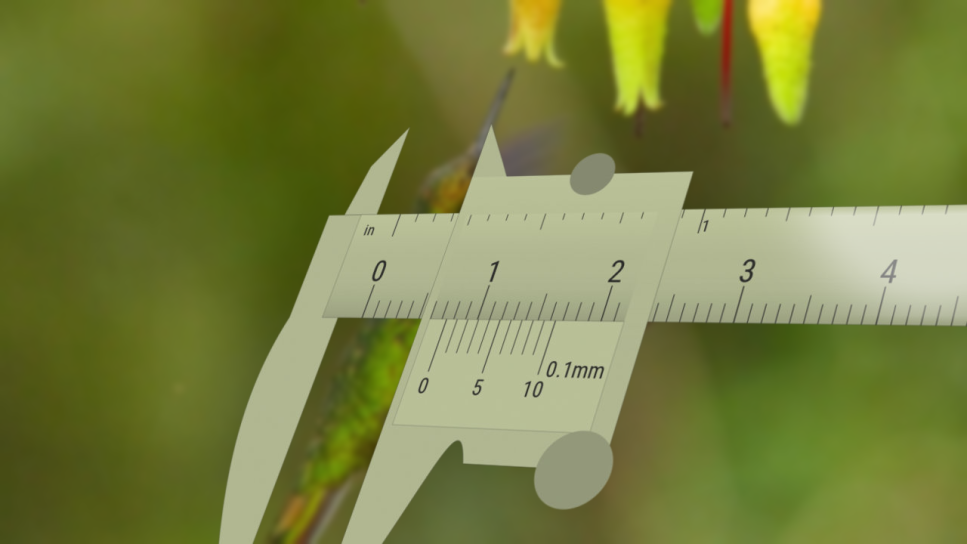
7.4 mm
